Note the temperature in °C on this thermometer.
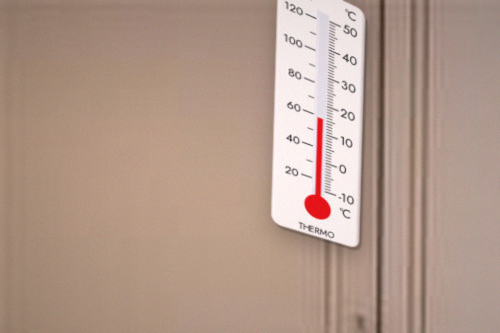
15 °C
